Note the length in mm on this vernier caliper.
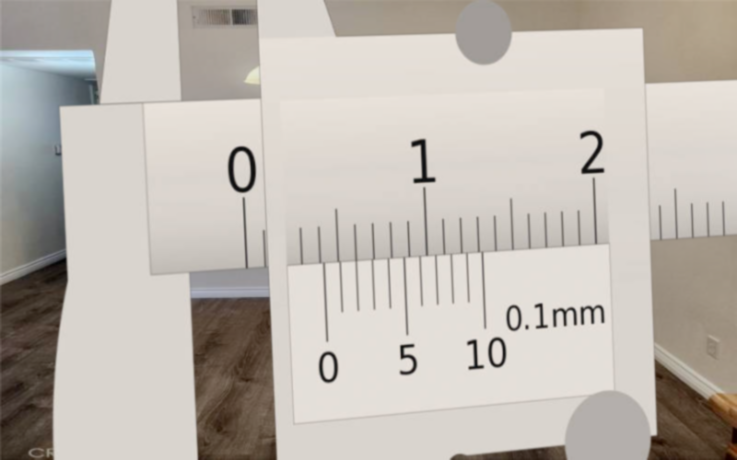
4.2 mm
